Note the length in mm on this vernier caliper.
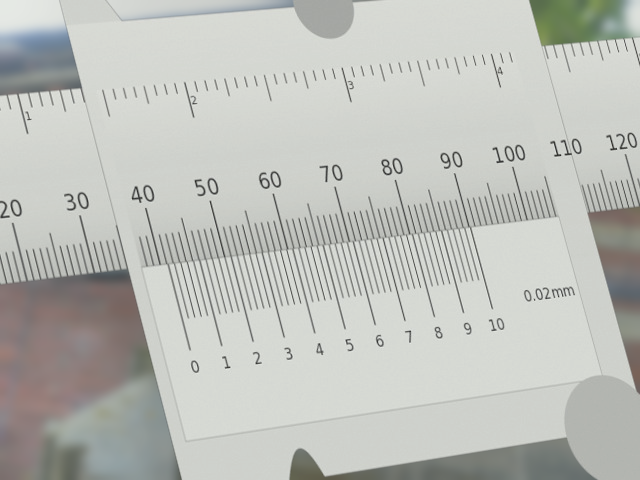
41.2 mm
